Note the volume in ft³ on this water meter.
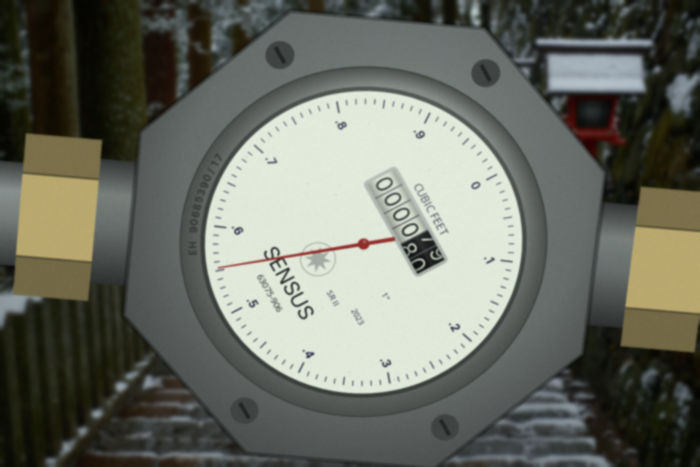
79.55 ft³
